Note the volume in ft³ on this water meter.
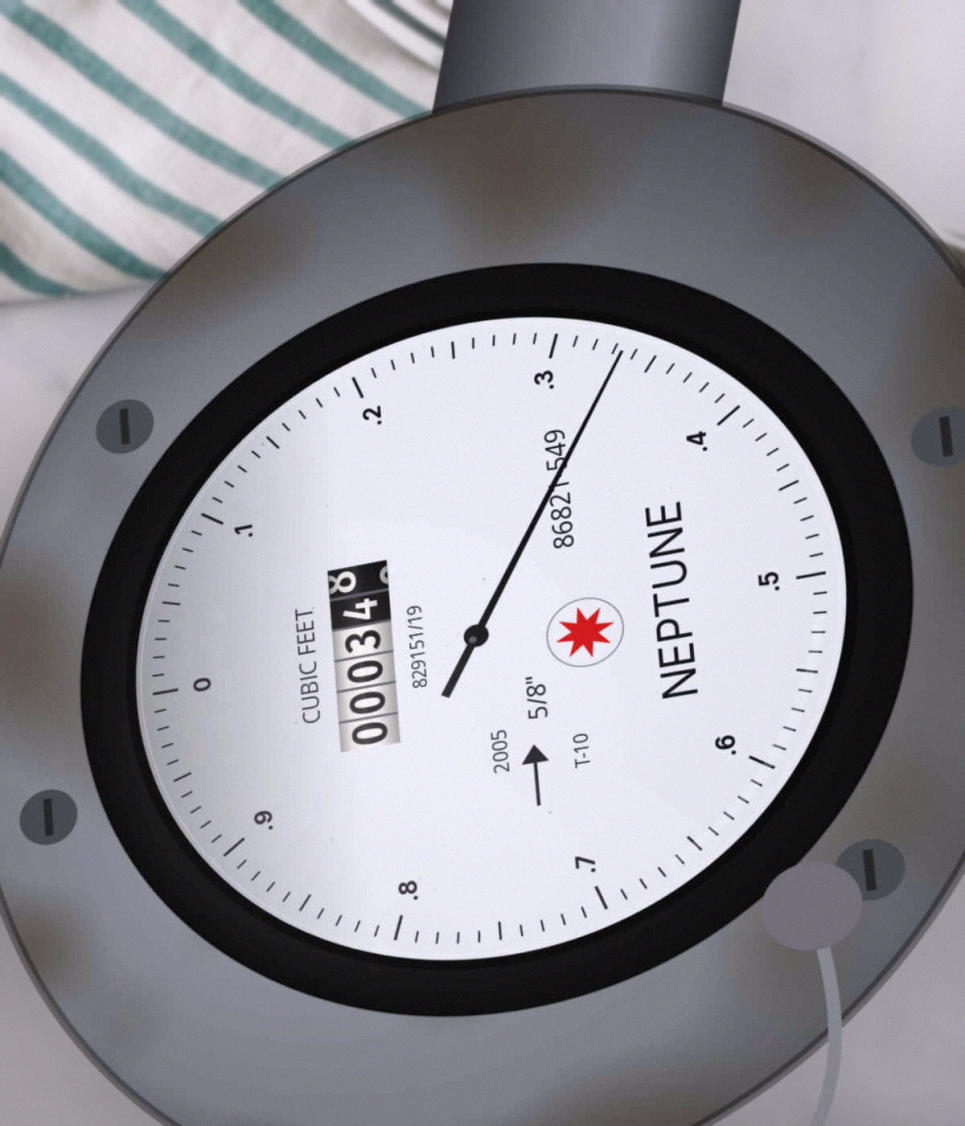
348.33 ft³
